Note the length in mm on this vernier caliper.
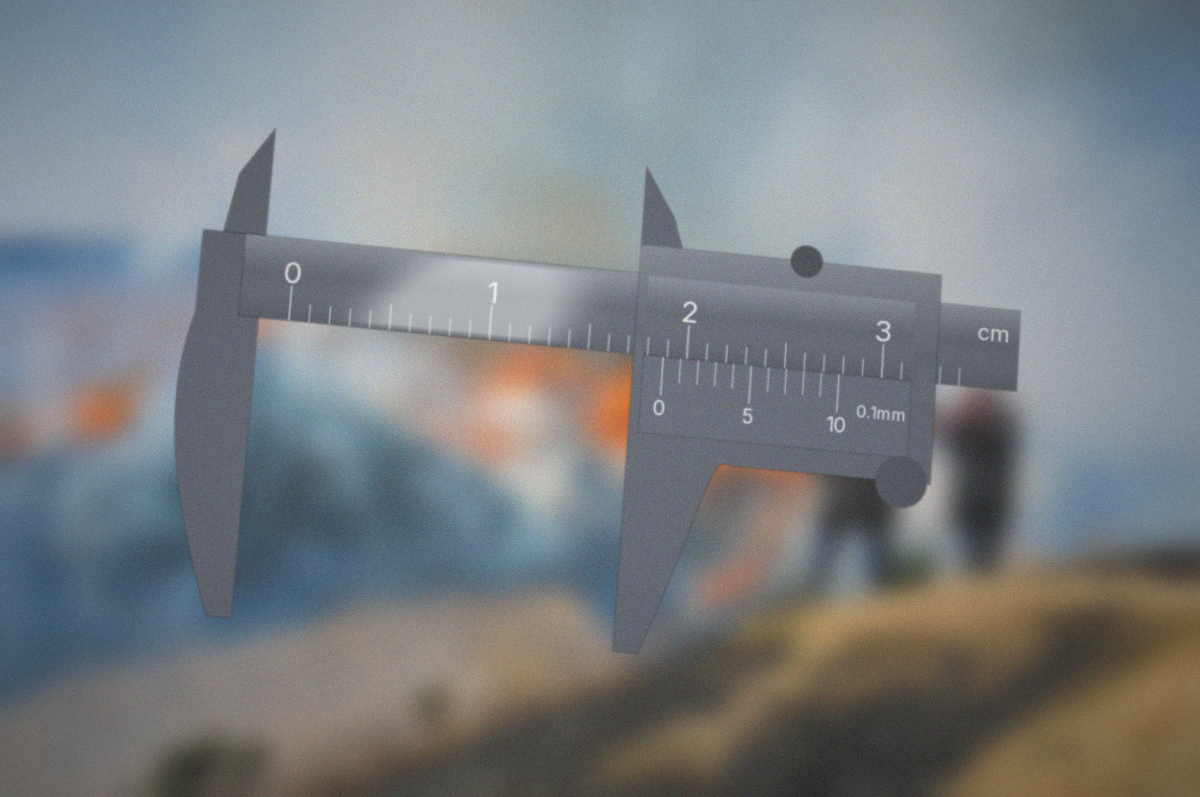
18.8 mm
